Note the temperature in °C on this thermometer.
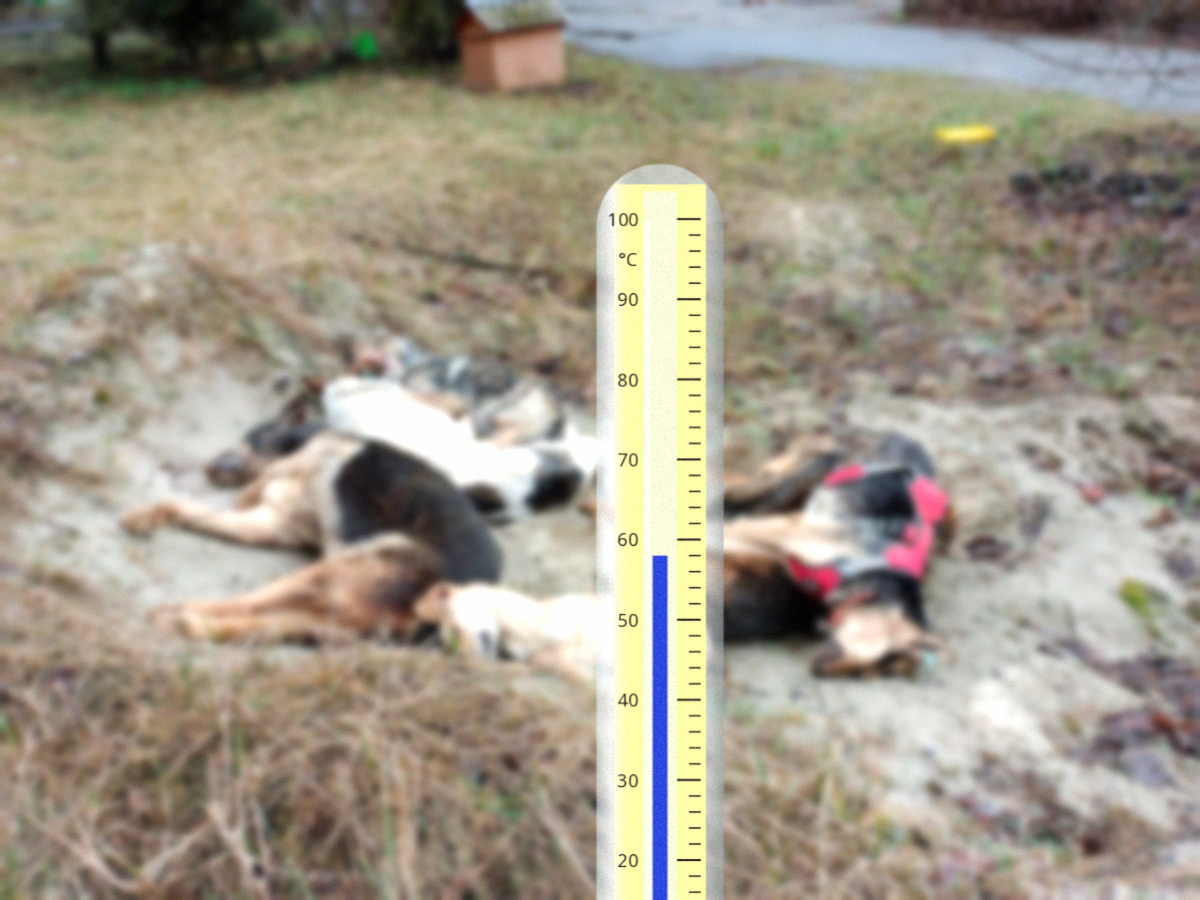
58 °C
